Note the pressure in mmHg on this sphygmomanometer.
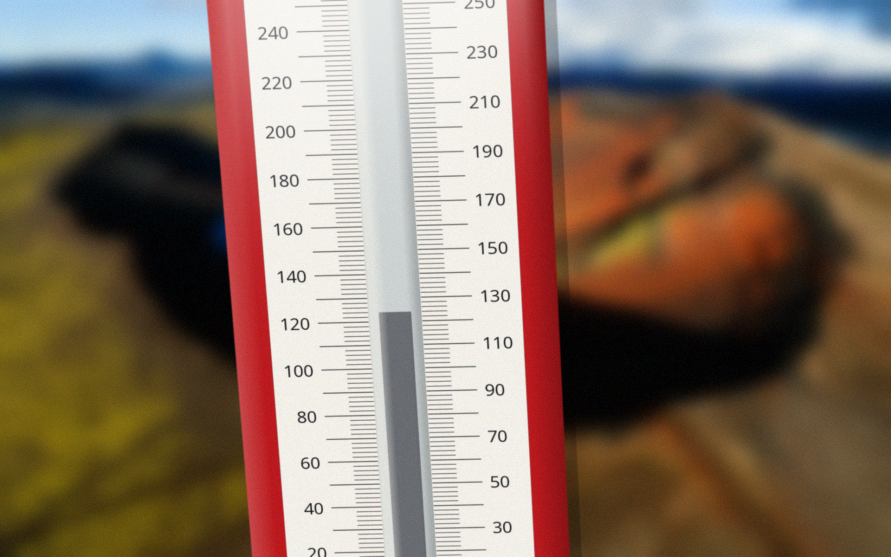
124 mmHg
